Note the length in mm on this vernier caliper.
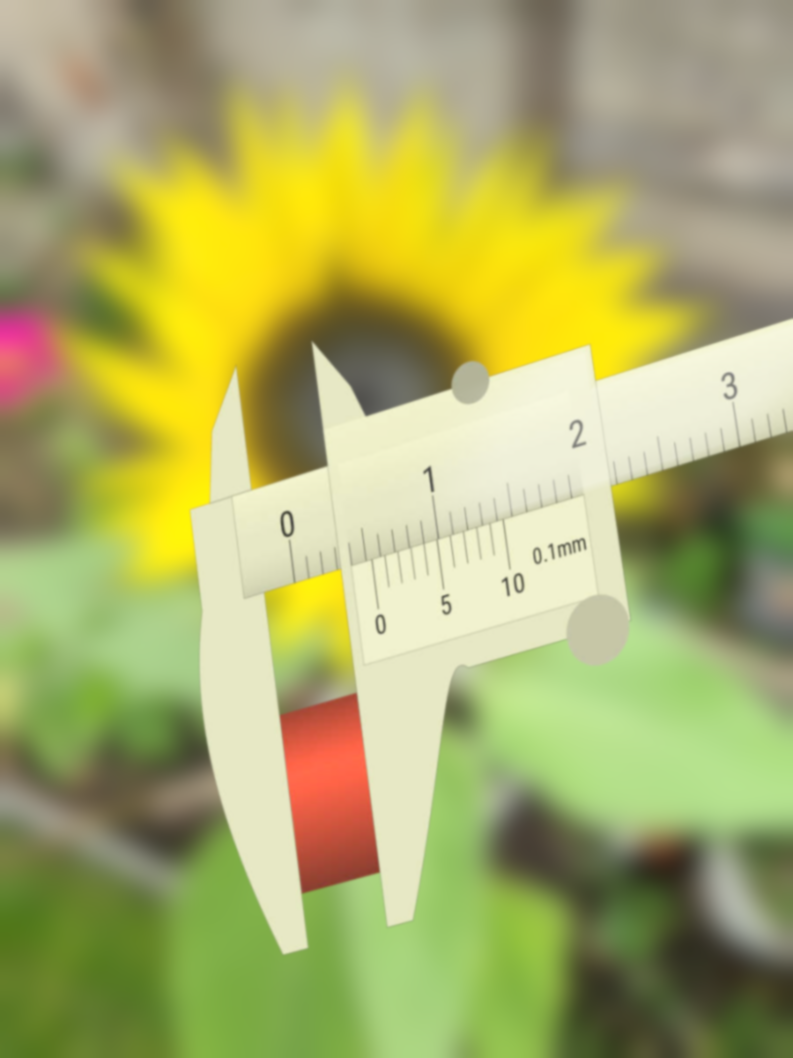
5.4 mm
